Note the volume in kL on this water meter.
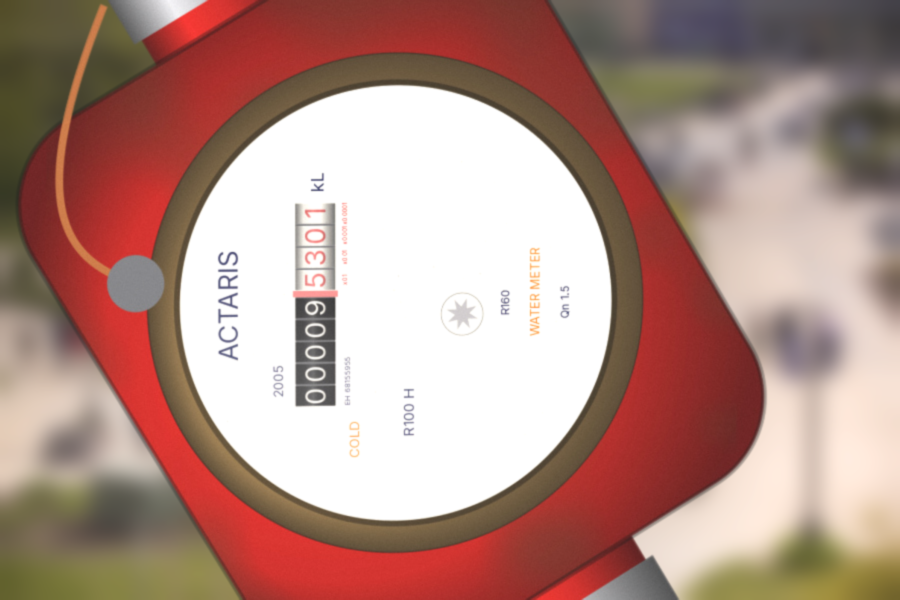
9.5301 kL
